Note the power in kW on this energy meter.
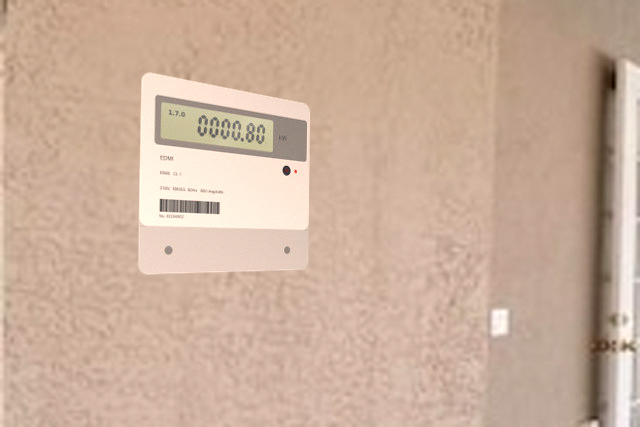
0.80 kW
